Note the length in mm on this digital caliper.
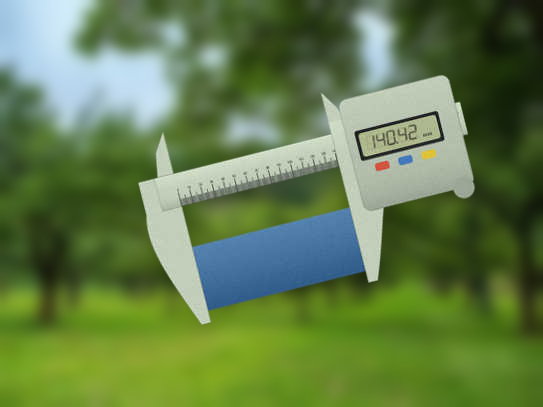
140.42 mm
